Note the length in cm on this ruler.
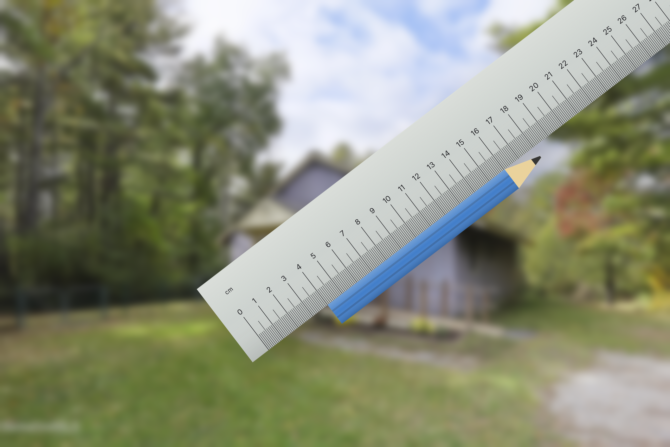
14 cm
